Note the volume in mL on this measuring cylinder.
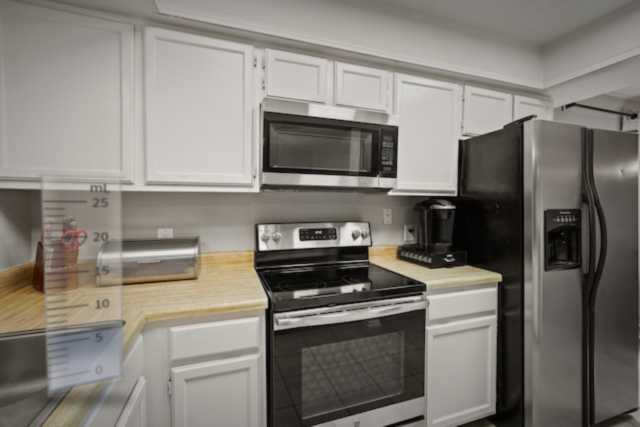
6 mL
